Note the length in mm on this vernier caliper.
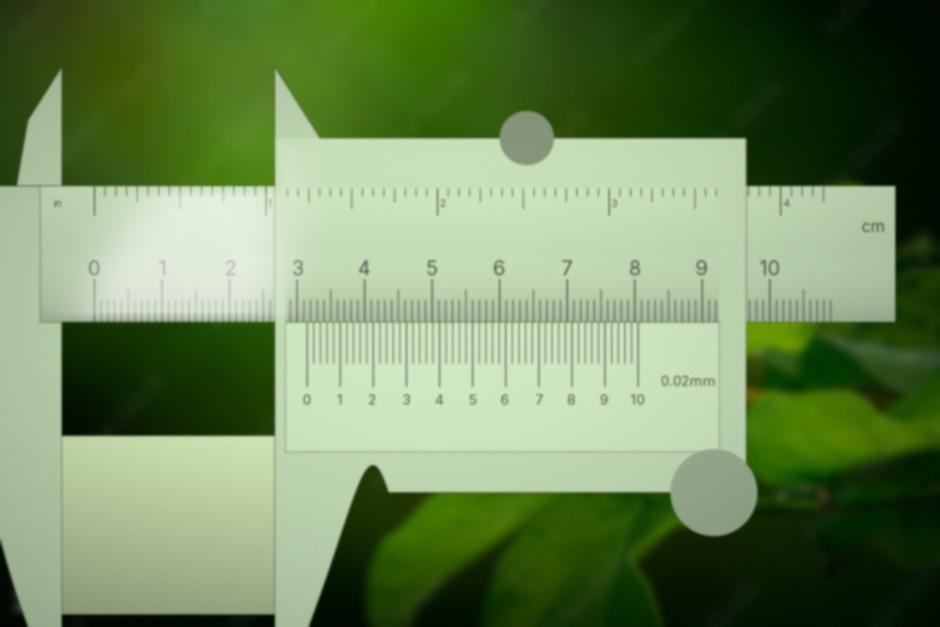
31.5 mm
